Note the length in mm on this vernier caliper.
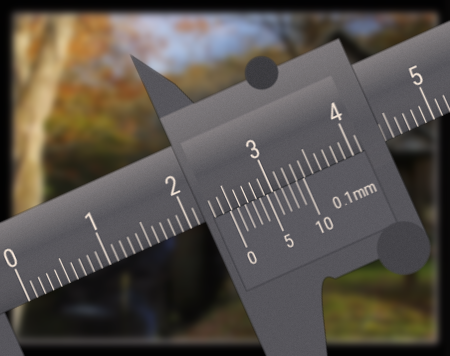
24.8 mm
